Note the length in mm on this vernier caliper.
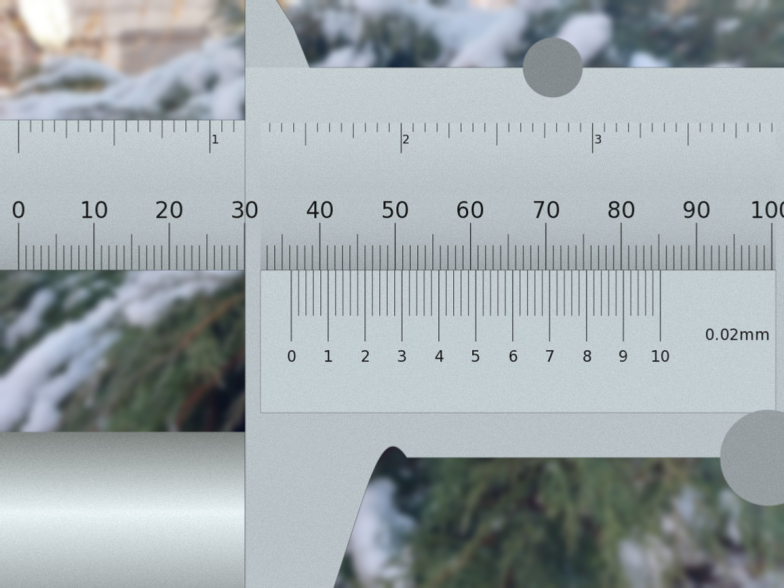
36.2 mm
